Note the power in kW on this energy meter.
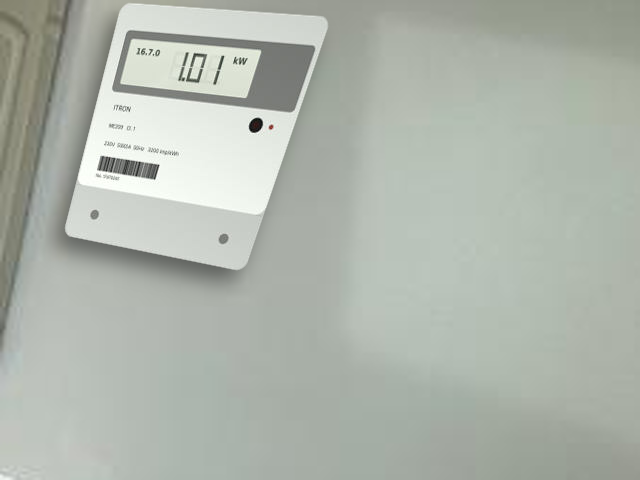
1.01 kW
